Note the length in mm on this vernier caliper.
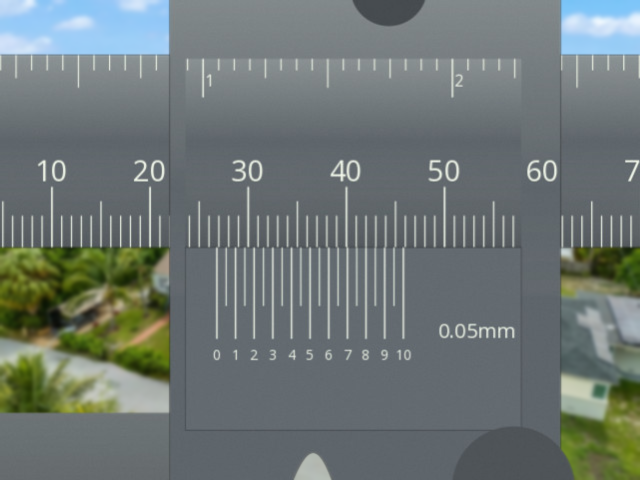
26.8 mm
